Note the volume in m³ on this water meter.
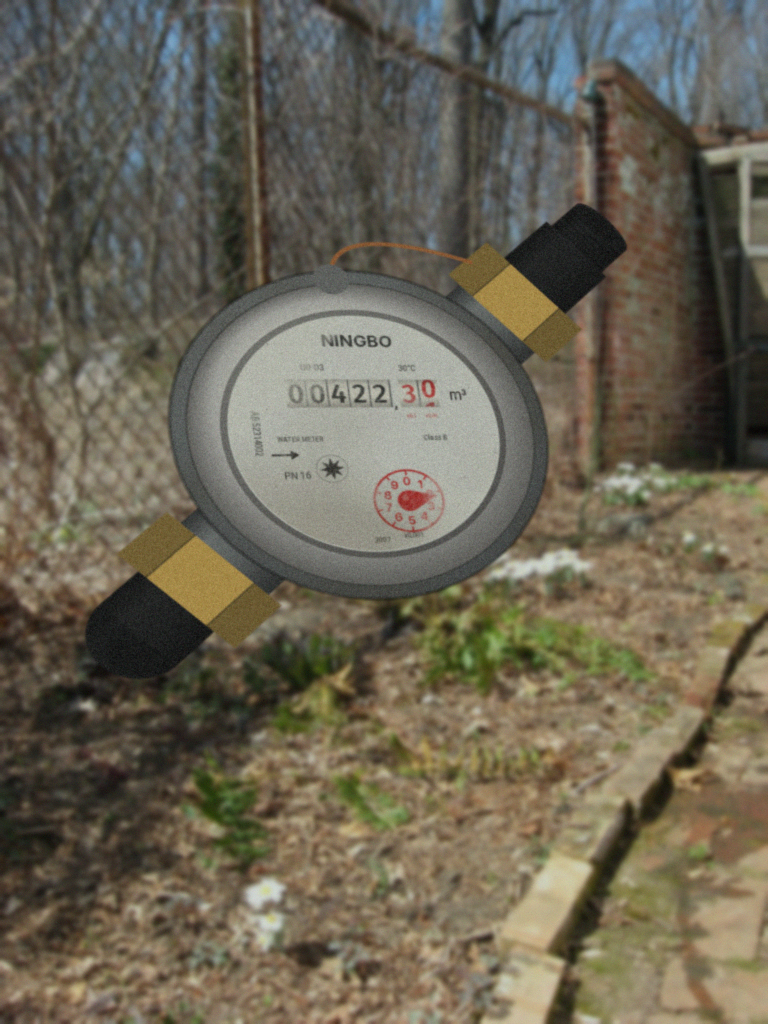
422.302 m³
